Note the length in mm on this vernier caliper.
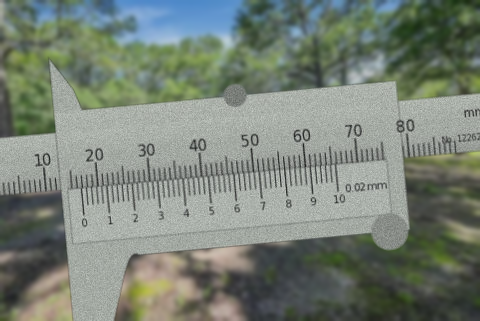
16.8 mm
